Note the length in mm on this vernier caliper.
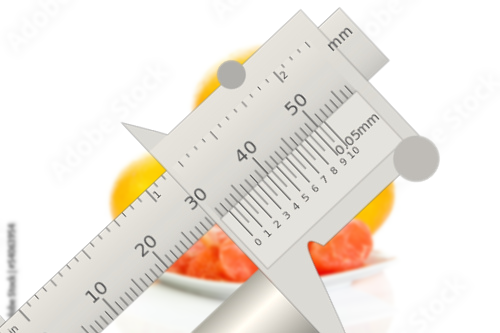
32.2 mm
